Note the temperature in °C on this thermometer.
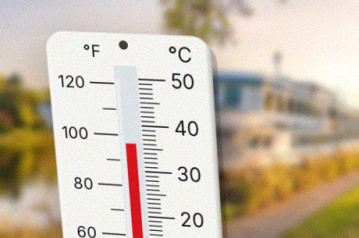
36 °C
